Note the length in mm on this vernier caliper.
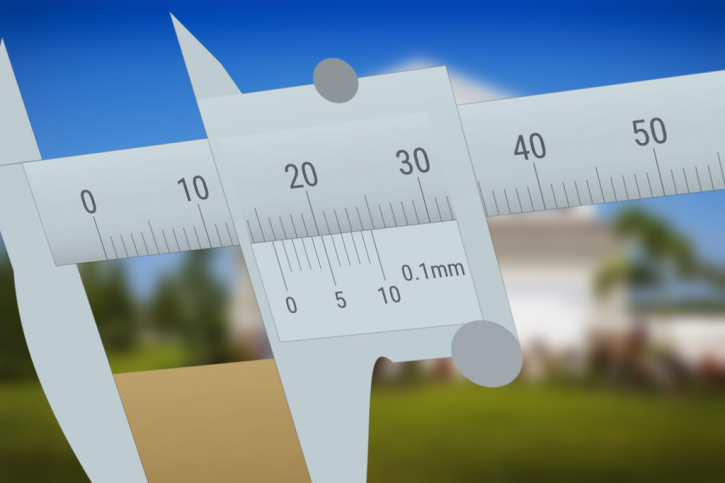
15.7 mm
